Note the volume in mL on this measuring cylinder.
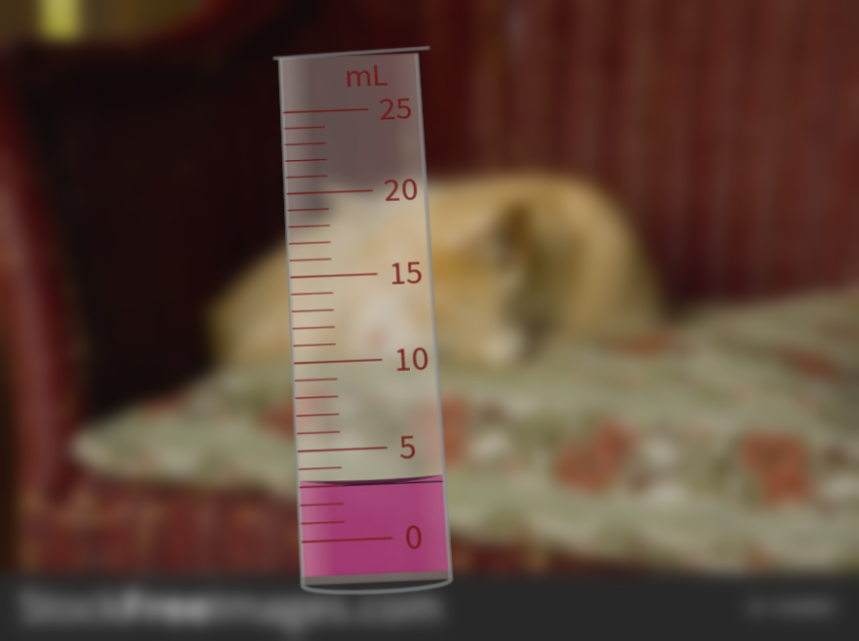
3 mL
